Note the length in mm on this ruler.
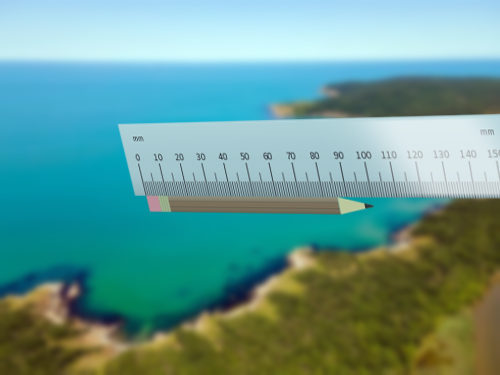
100 mm
